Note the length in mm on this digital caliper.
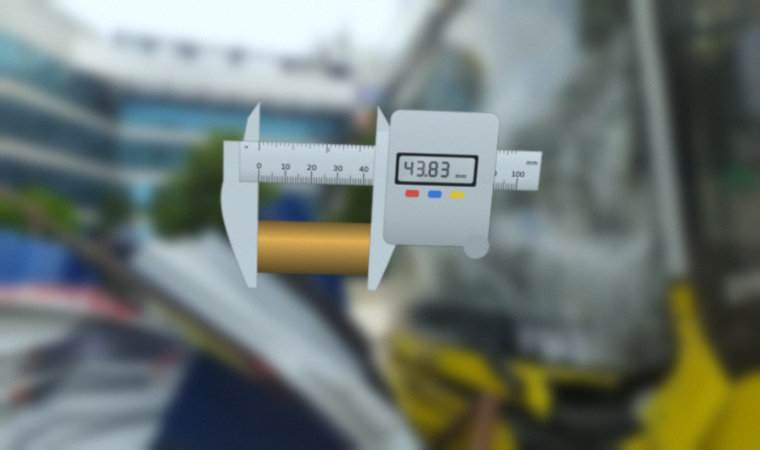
43.83 mm
